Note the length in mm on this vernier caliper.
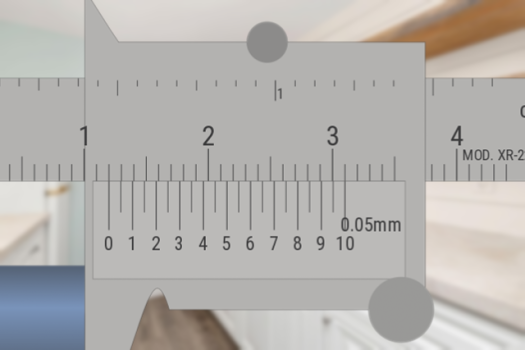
12.0 mm
